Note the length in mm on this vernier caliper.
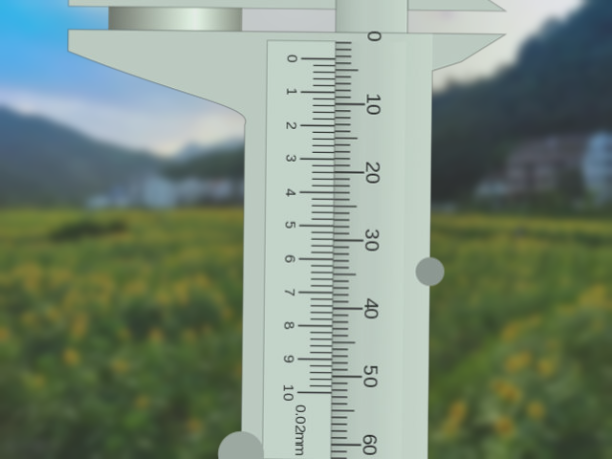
3.4 mm
